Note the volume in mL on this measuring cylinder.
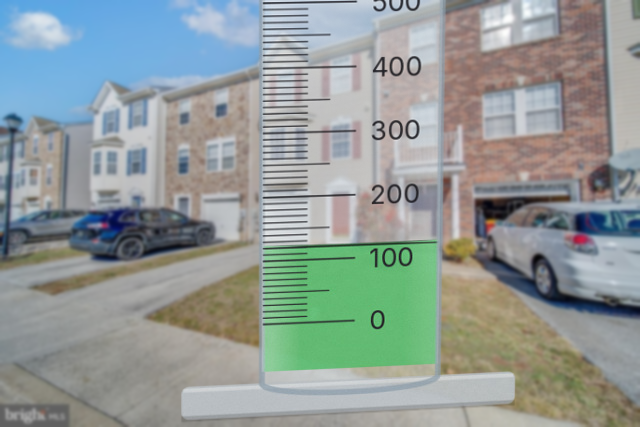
120 mL
